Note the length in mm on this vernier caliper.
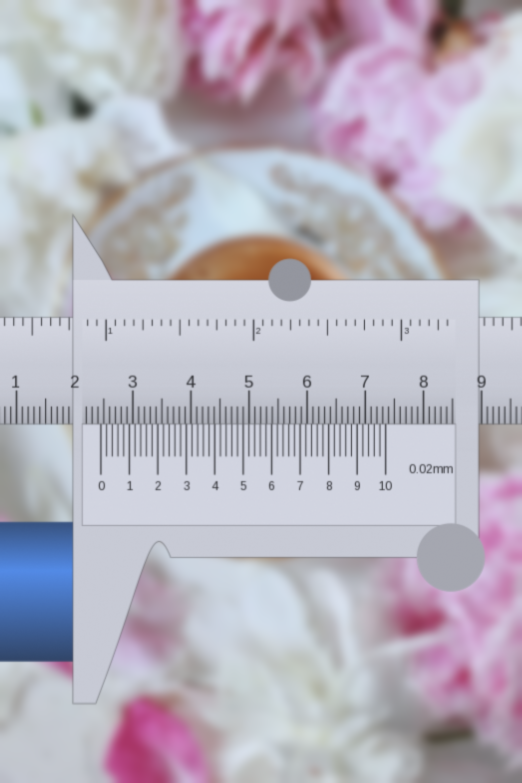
24.5 mm
